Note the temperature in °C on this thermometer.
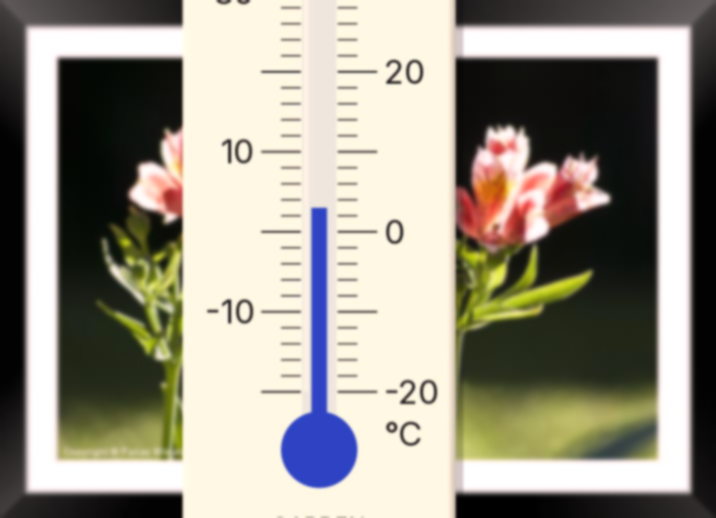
3 °C
